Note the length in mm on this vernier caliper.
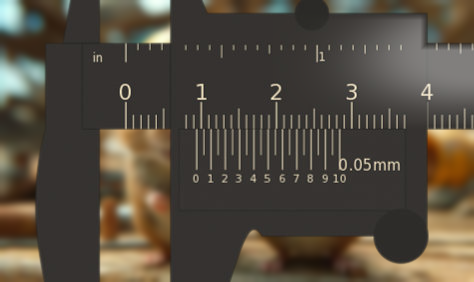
9.4 mm
